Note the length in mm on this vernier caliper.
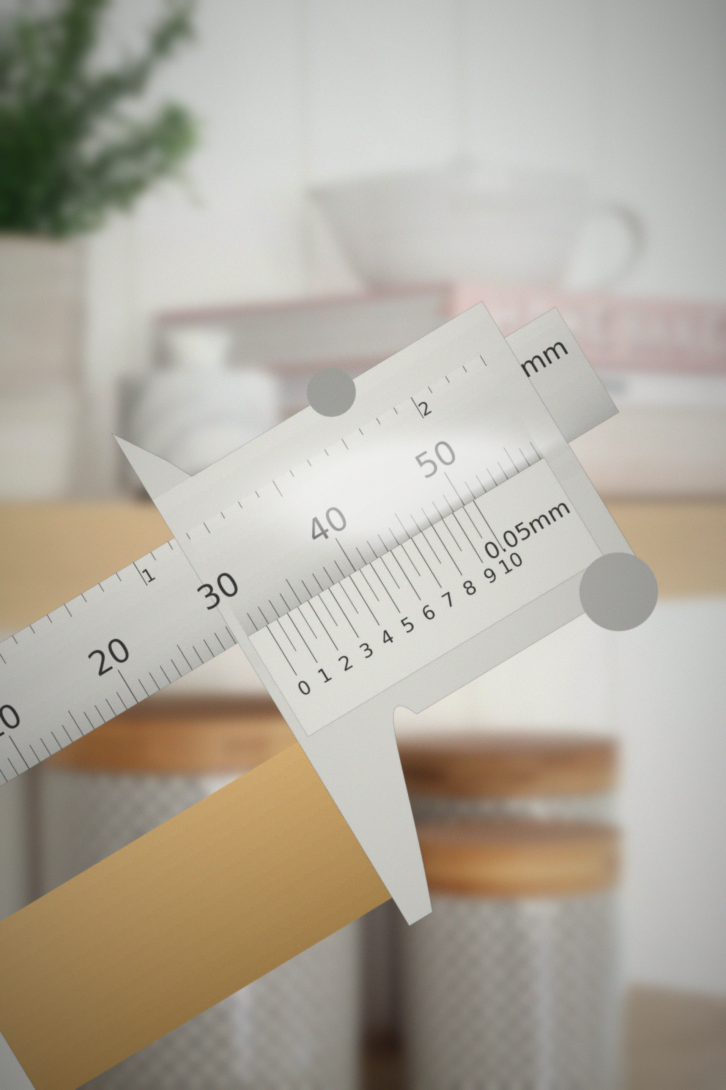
31.8 mm
